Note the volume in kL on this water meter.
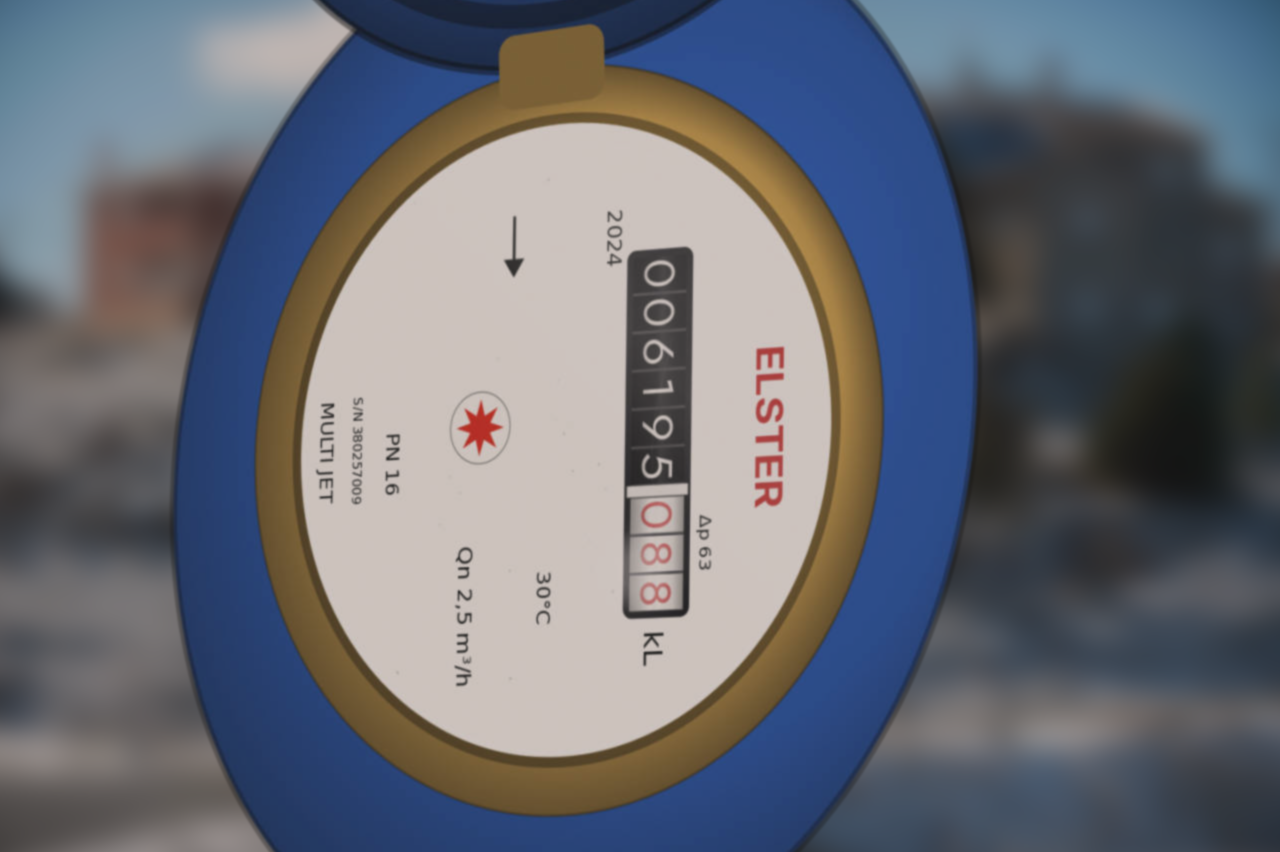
6195.088 kL
